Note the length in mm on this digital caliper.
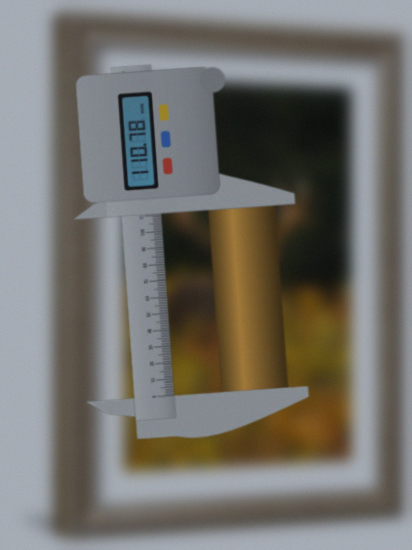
110.78 mm
